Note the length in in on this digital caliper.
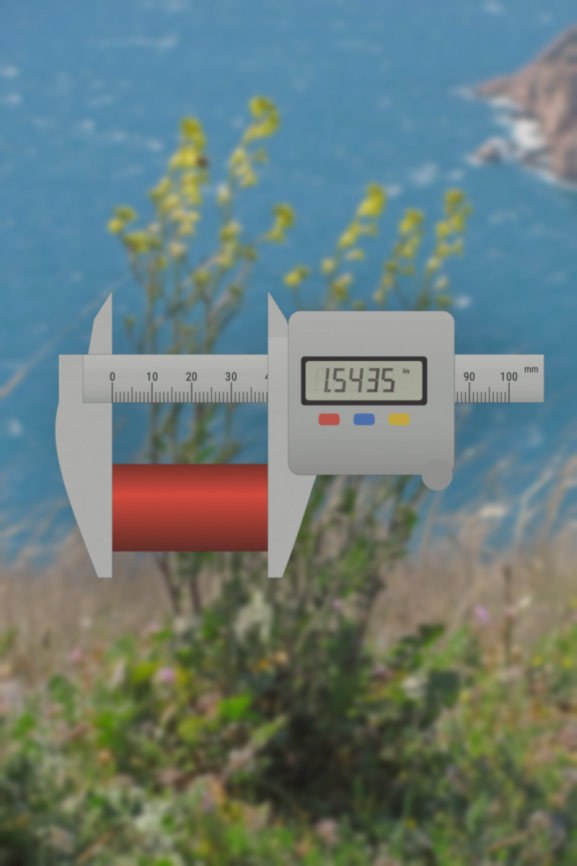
1.5435 in
